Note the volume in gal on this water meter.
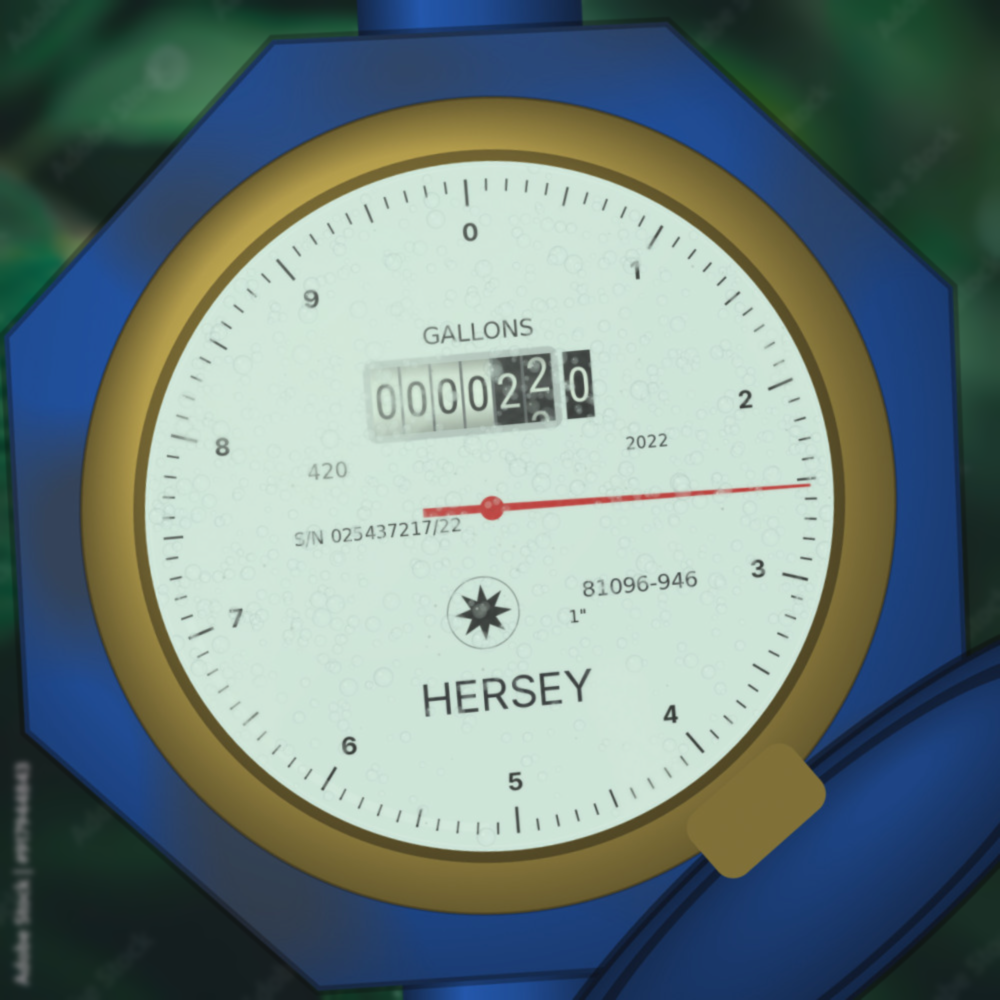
222.5 gal
